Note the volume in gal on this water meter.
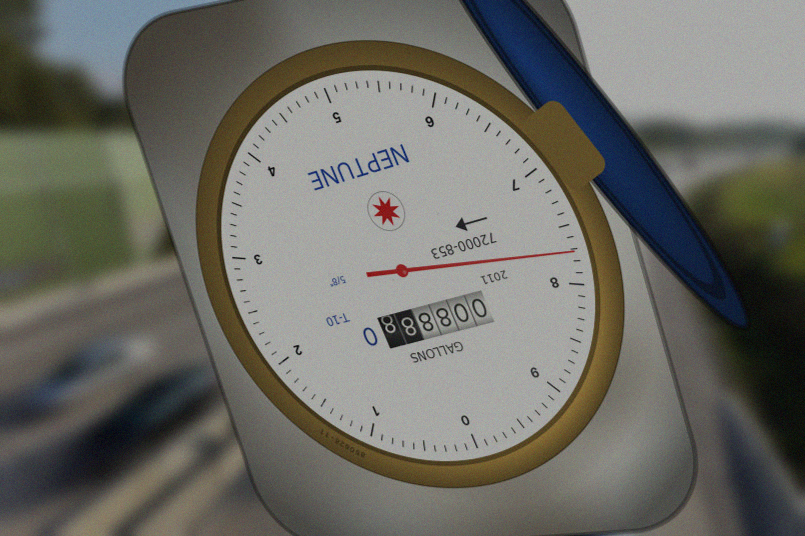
88877.7 gal
